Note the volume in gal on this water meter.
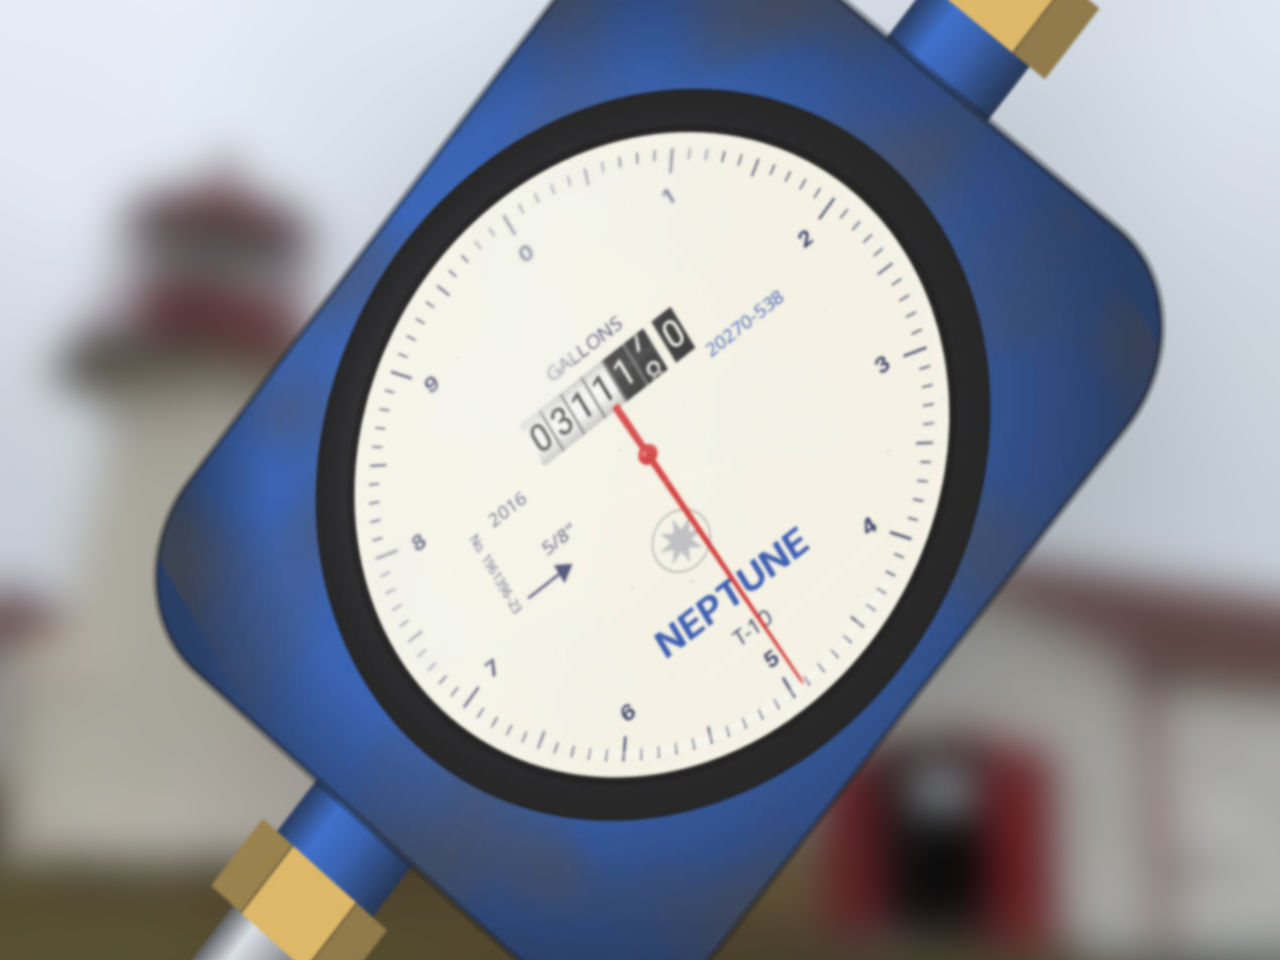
311174.9 gal
